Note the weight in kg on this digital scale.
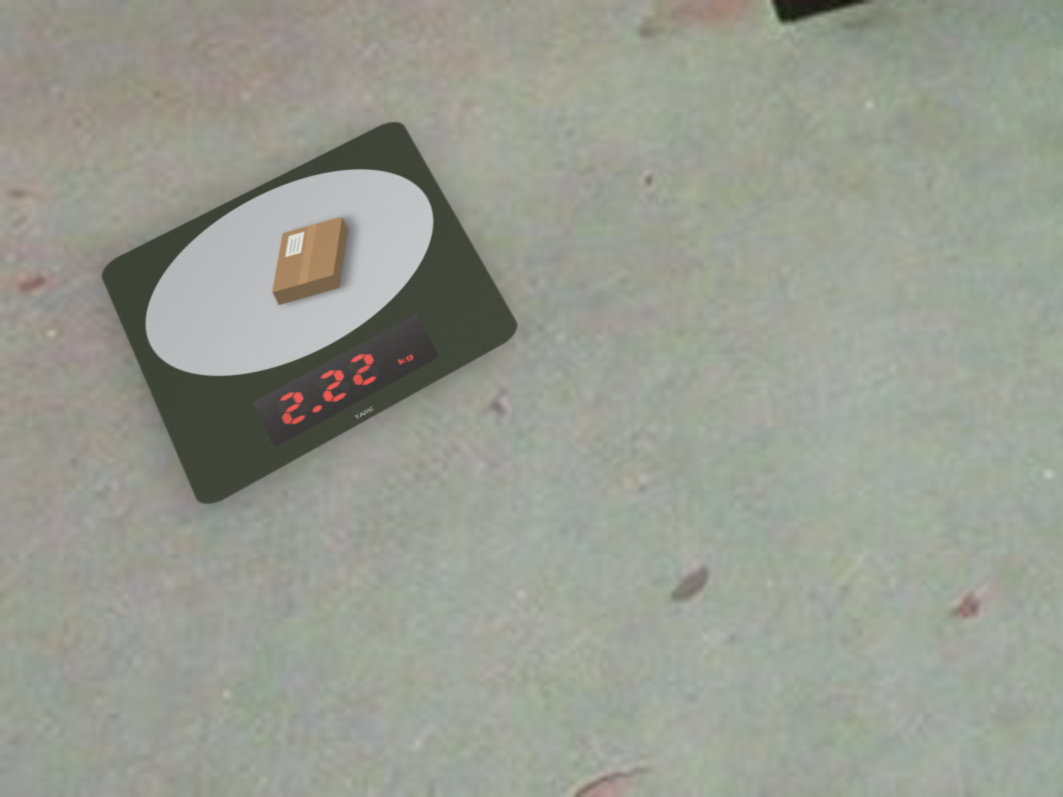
2.22 kg
